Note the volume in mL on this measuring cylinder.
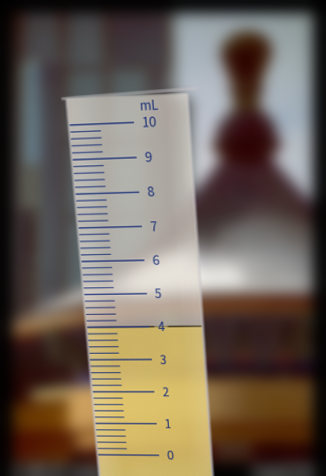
4 mL
